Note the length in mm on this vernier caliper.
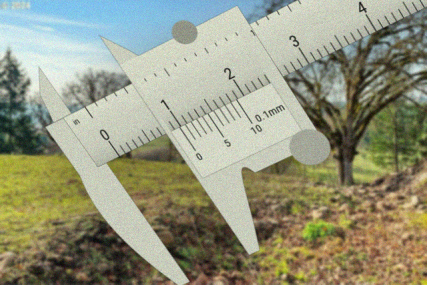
9.8 mm
